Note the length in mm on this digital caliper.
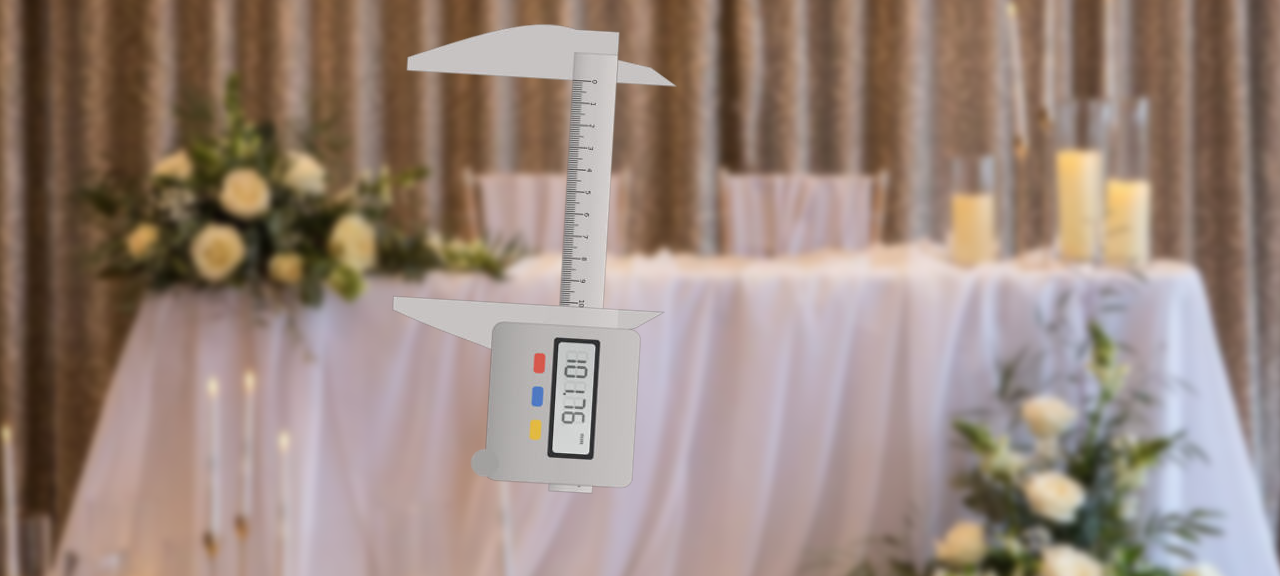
101.76 mm
